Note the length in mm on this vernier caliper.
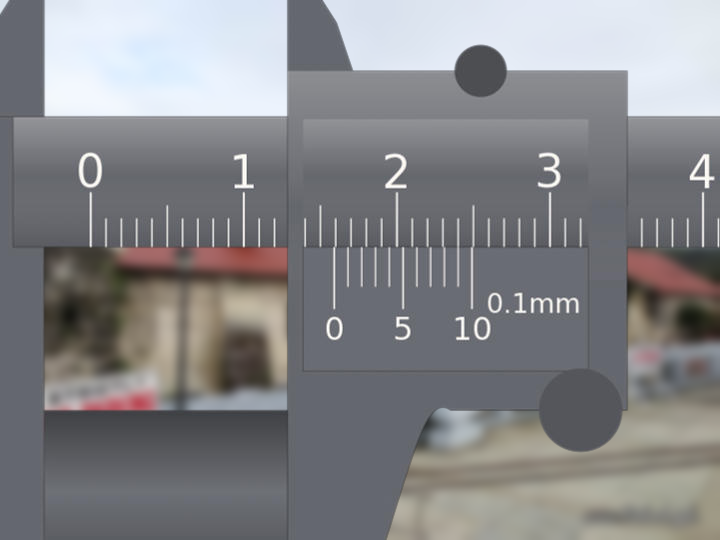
15.9 mm
